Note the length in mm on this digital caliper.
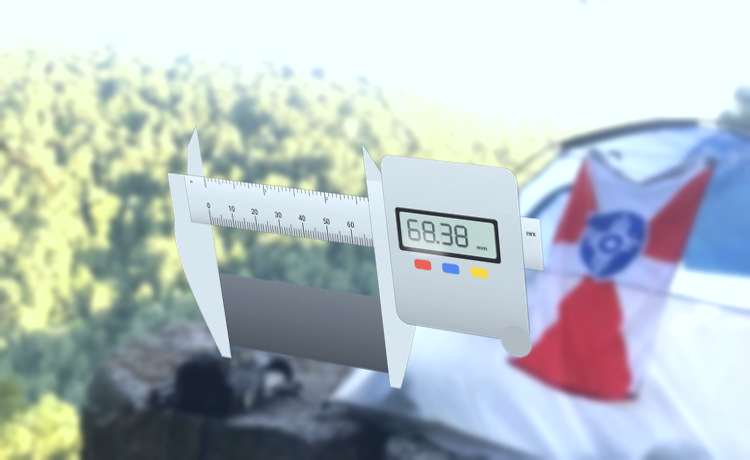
68.38 mm
